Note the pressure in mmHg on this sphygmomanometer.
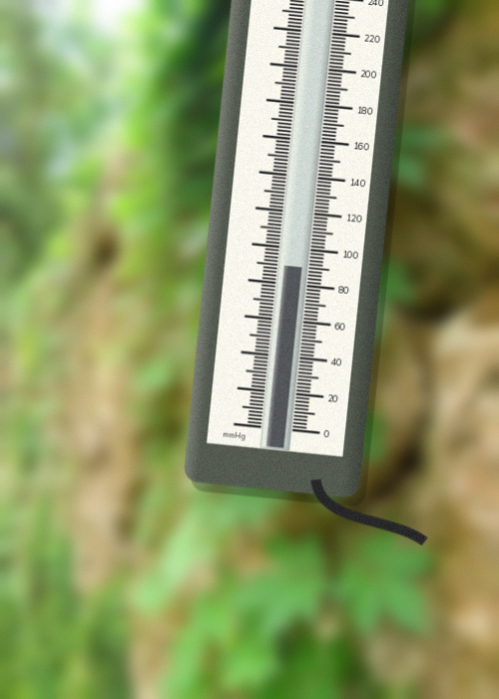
90 mmHg
